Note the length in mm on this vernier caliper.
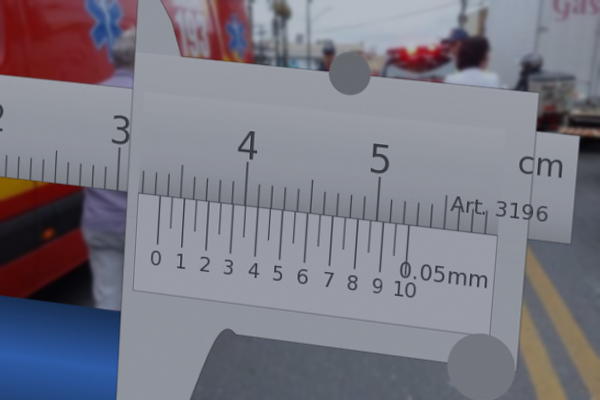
33.4 mm
